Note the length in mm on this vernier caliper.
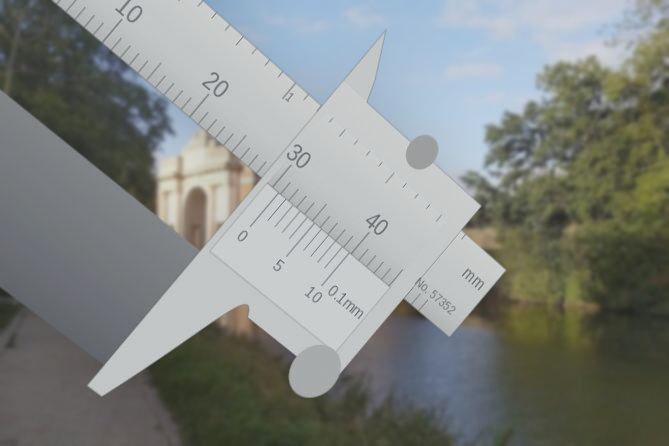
30.8 mm
